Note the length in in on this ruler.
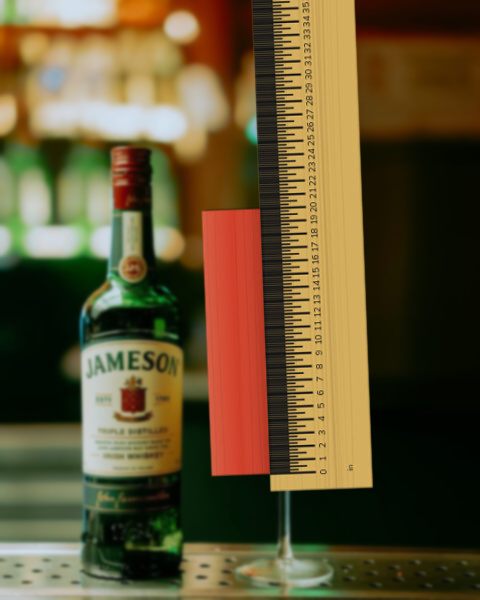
20 in
